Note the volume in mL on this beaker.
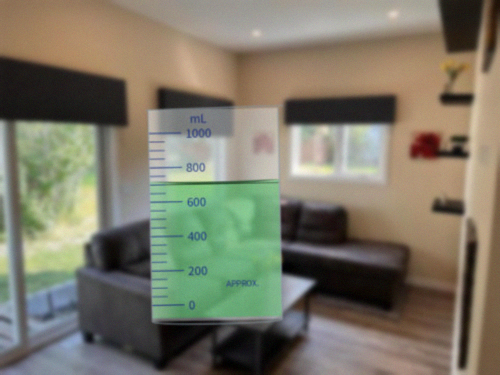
700 mL
